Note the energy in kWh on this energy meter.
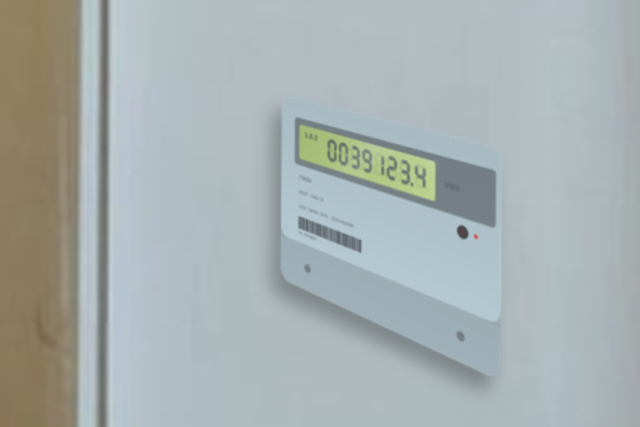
39123.4 kWh
